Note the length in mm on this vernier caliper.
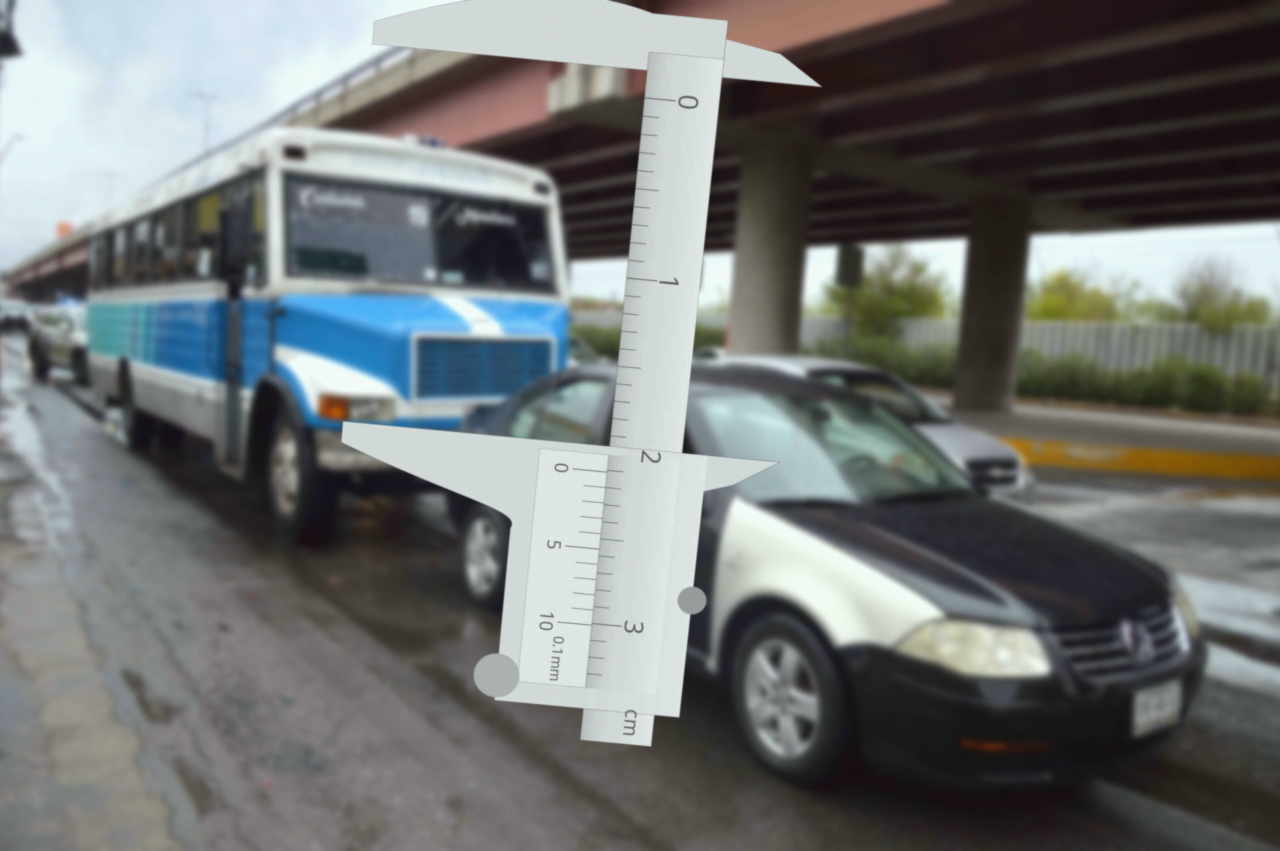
21.1 mm
